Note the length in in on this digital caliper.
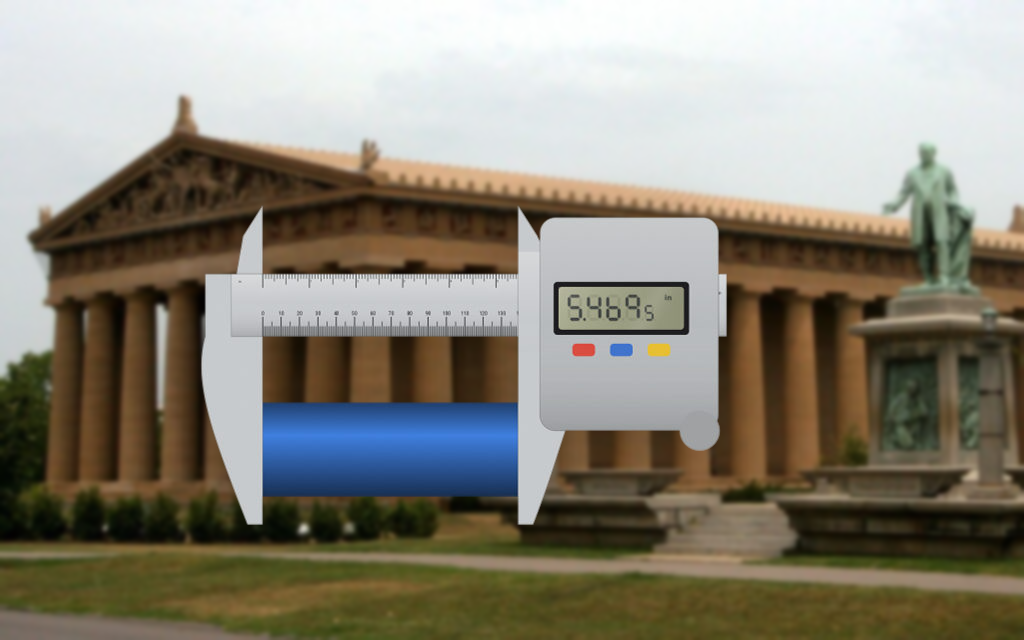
5.4695 in
